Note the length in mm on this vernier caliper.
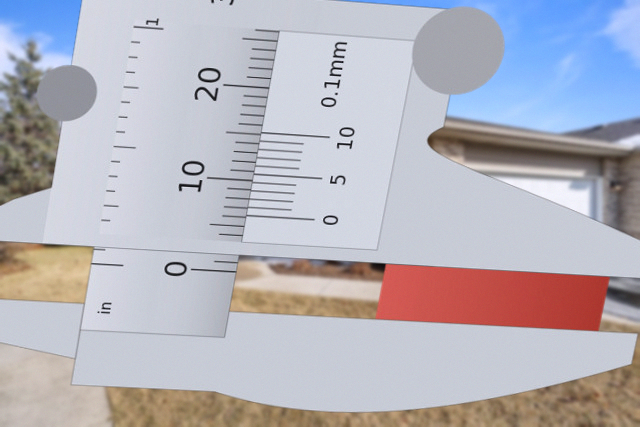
6.2 mm
